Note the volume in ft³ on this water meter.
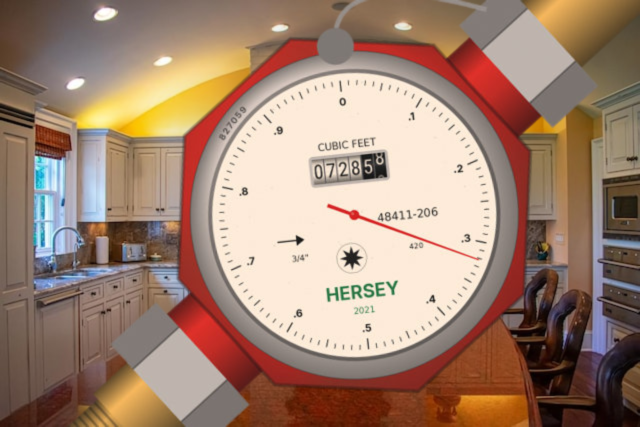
72858.32 ft³
